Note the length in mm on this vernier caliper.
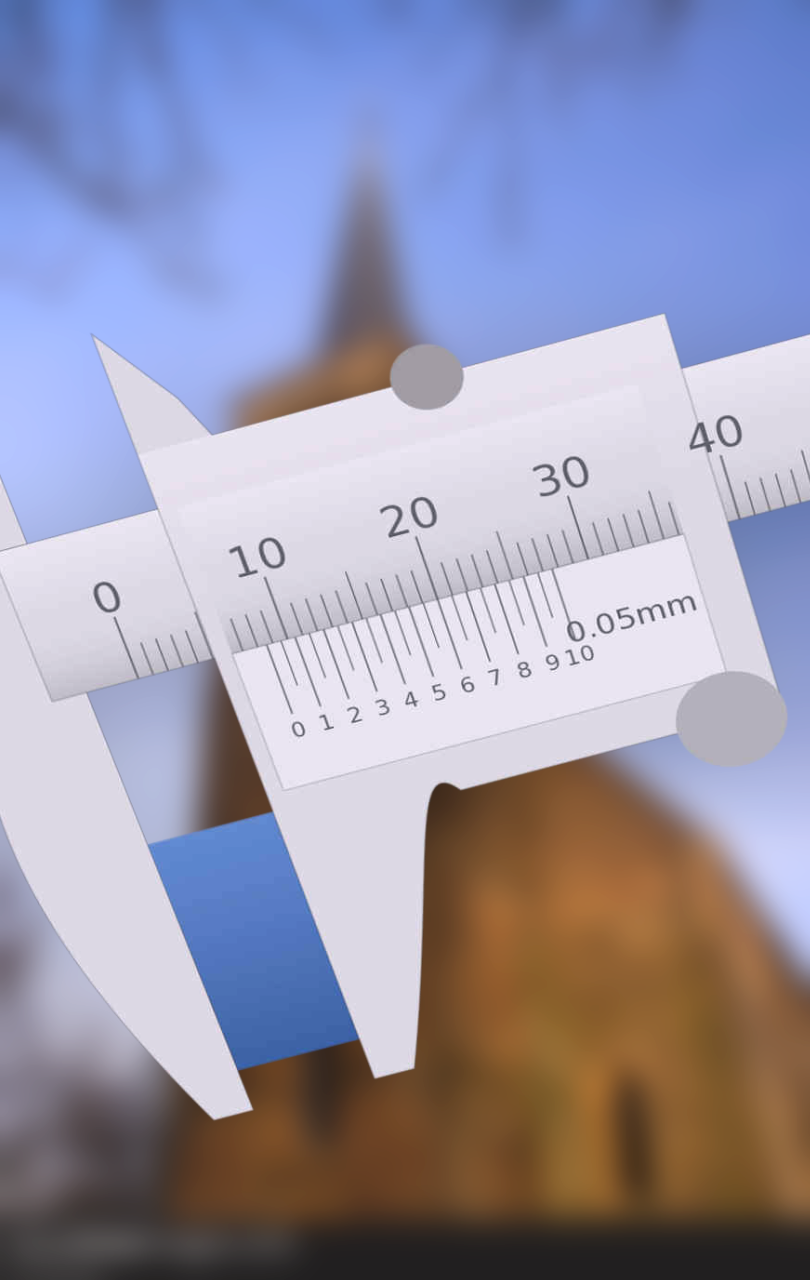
8.6 mm
